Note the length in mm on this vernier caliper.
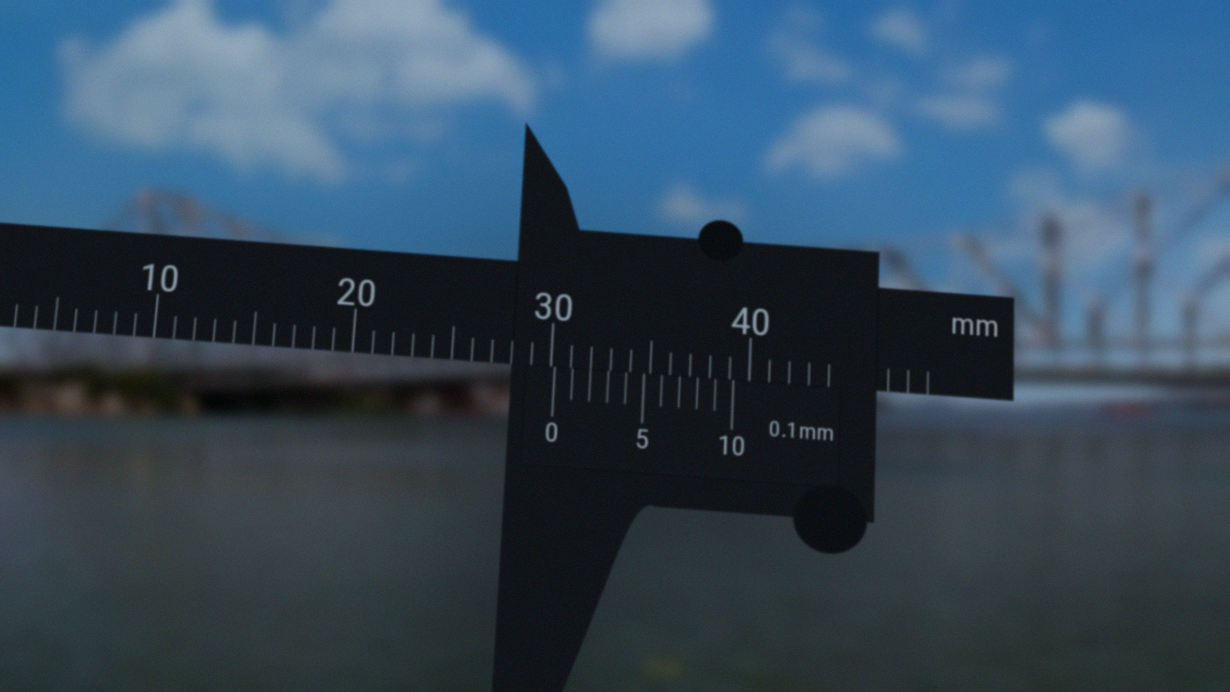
30.2 mm
